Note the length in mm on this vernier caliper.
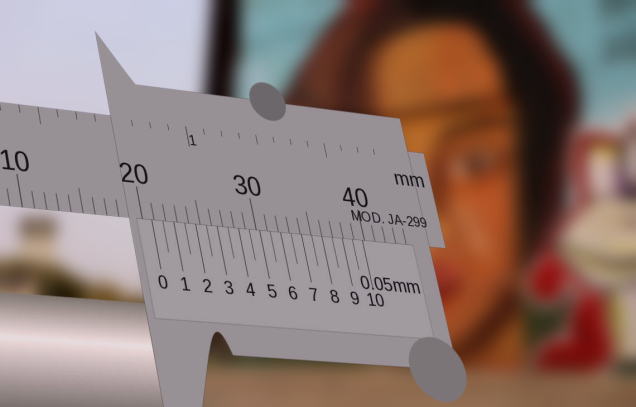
20.8 mm
